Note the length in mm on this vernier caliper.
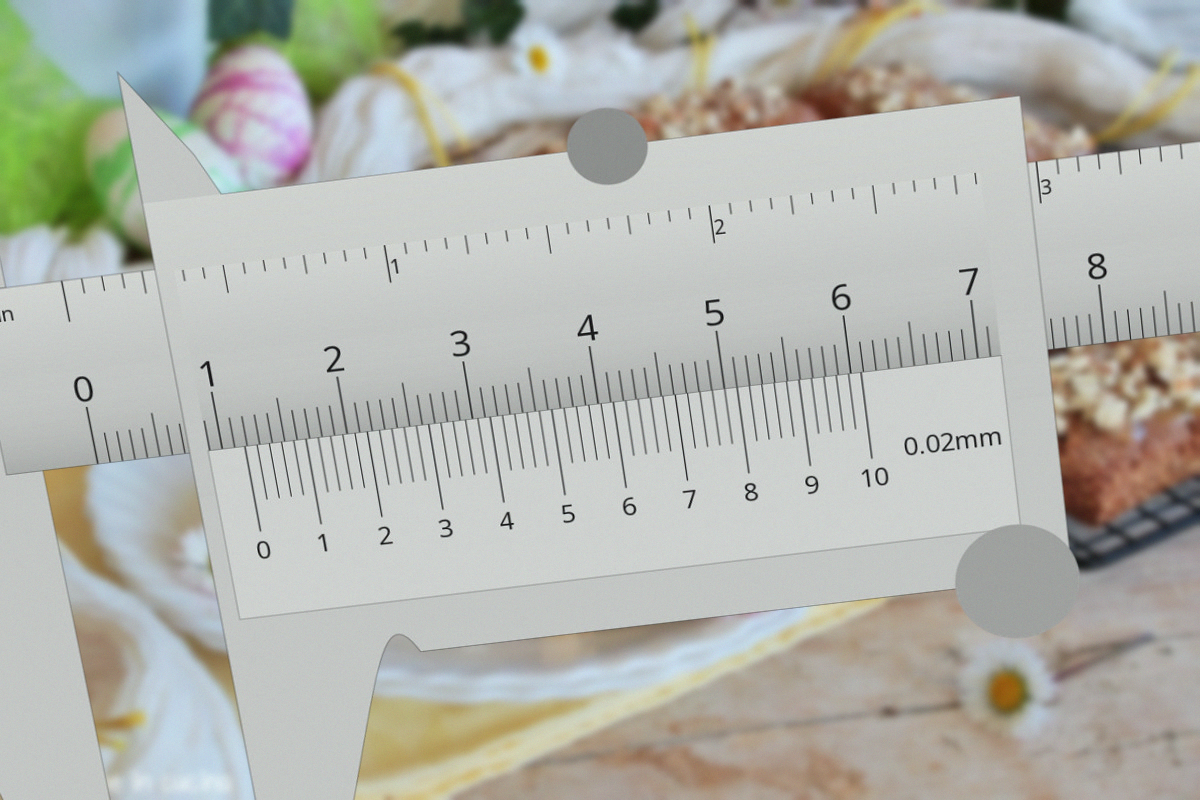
11.8 mm
